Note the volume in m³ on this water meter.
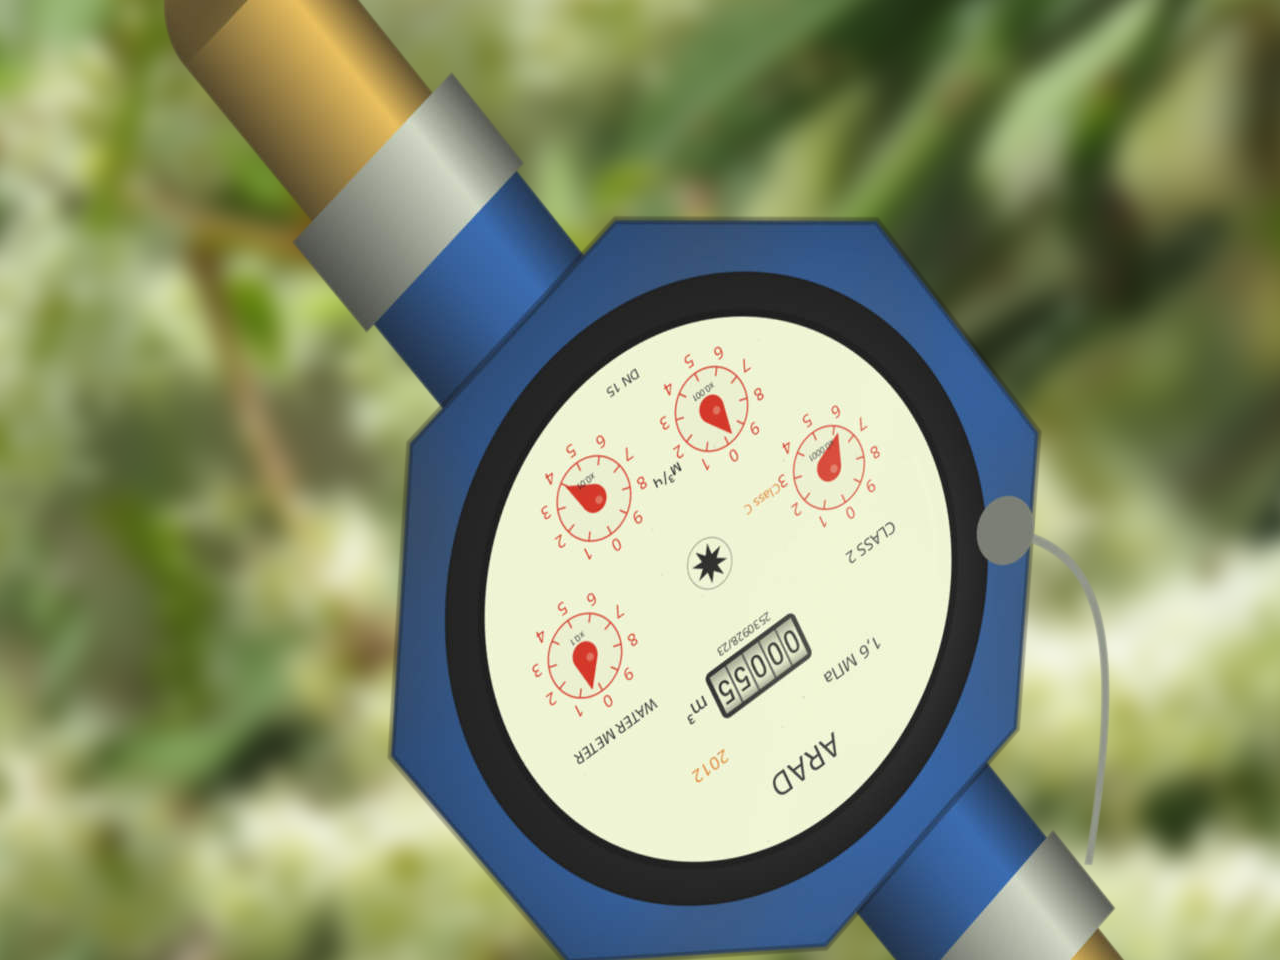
55.0396 m³
